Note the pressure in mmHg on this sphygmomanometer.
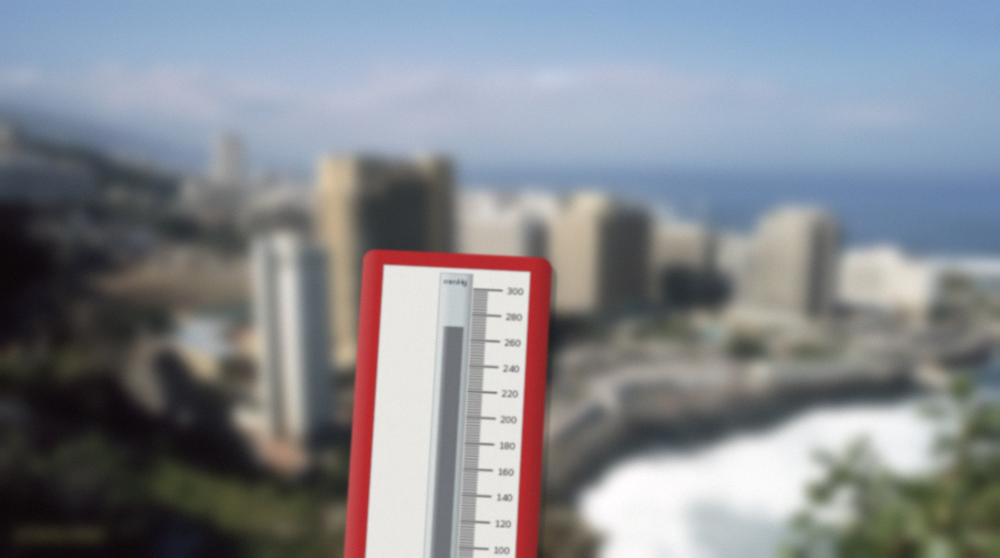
270 mmHg
